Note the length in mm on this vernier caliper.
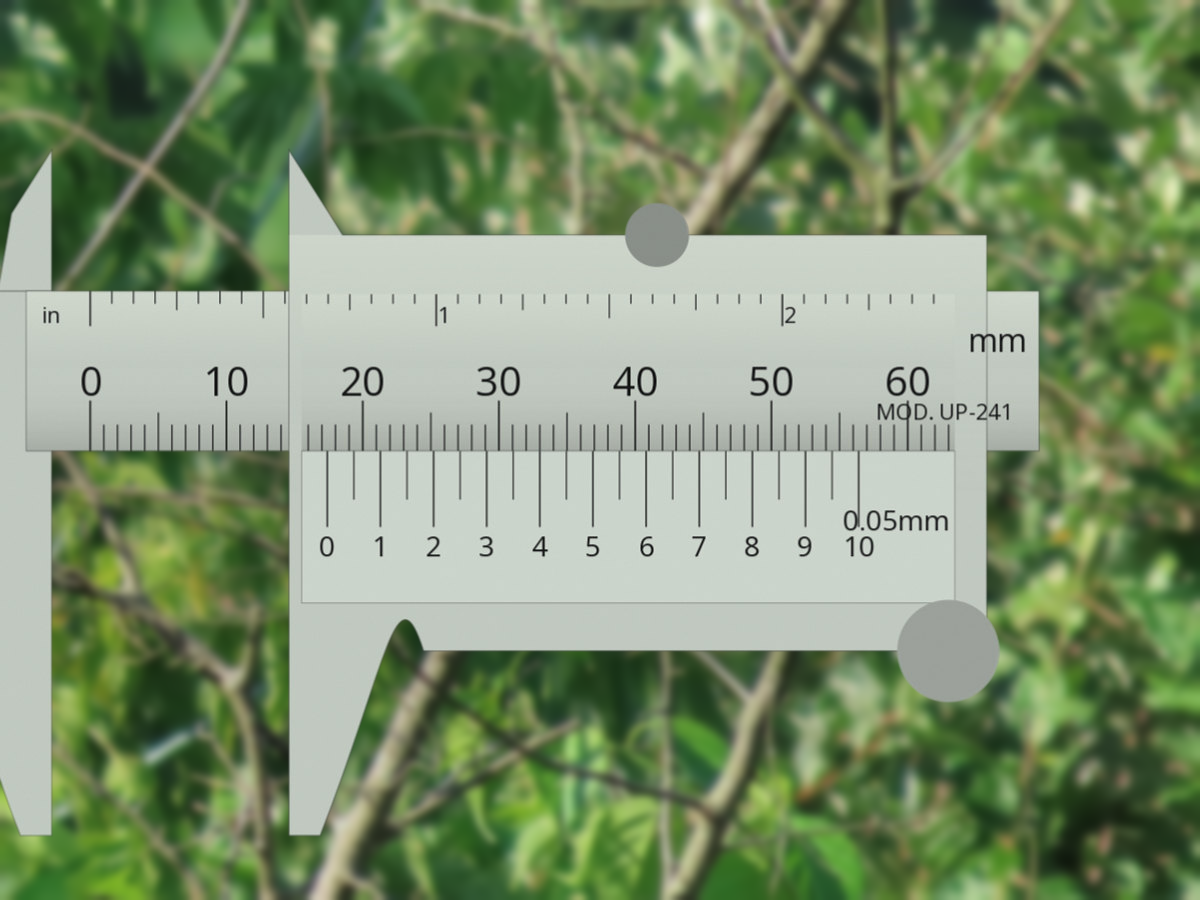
17.4 mm
